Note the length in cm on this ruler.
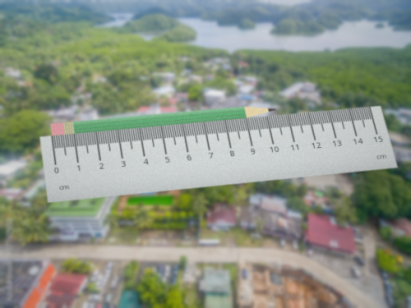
10.5 cm
